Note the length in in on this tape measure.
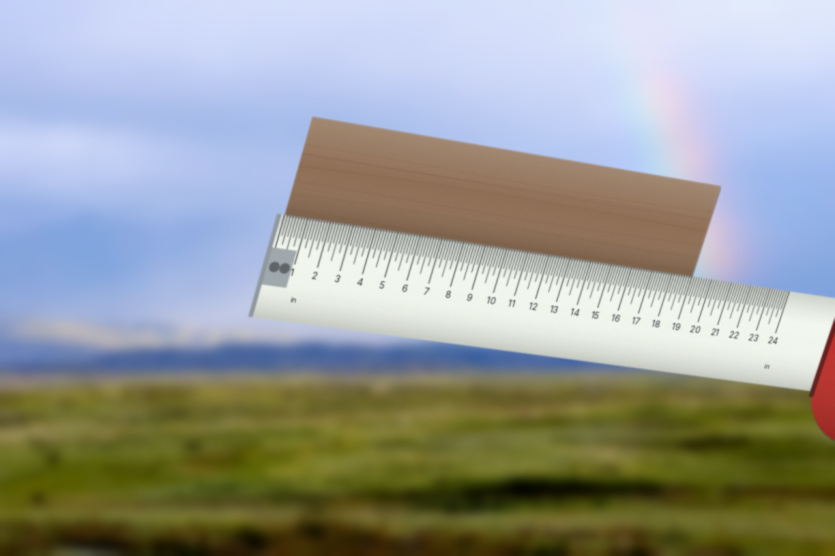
19 in
